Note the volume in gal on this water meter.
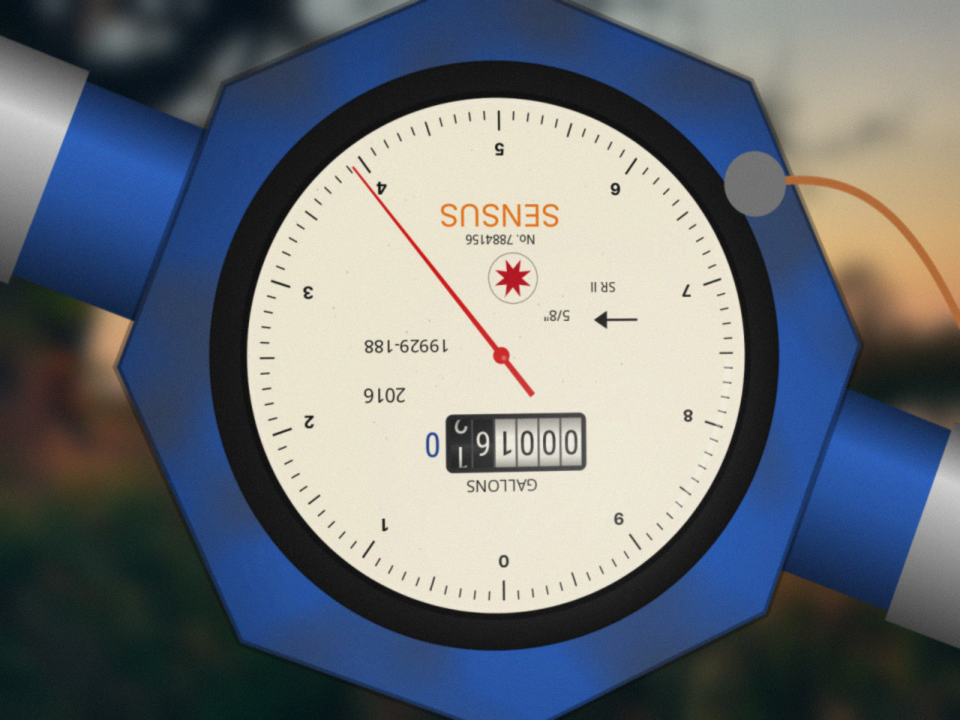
1613.9 gal
